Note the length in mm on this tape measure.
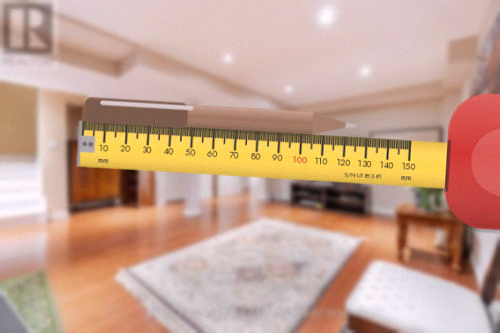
125 mm
